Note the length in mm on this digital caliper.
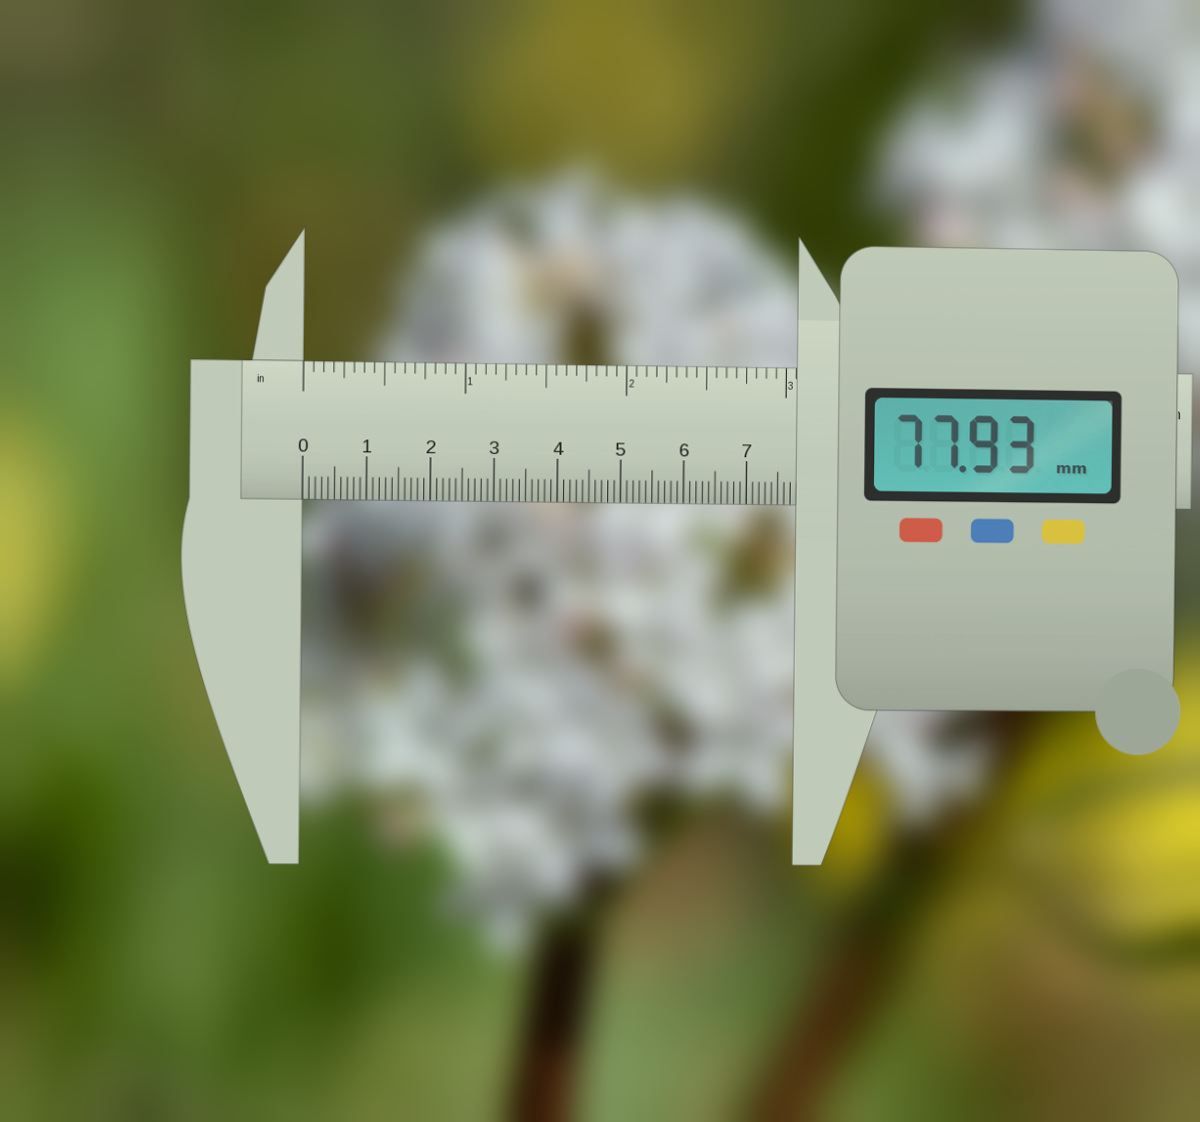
77.93 mm
